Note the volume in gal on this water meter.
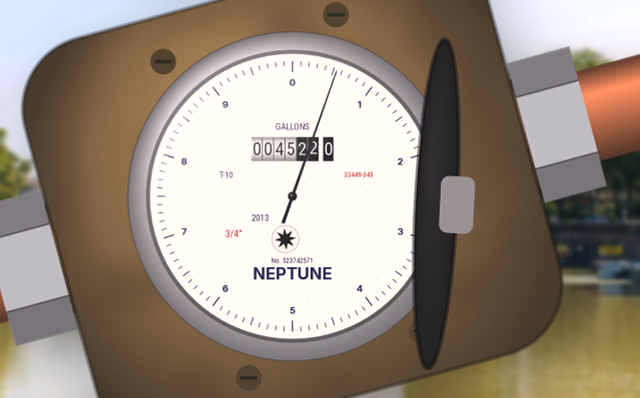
45220.5 gal
